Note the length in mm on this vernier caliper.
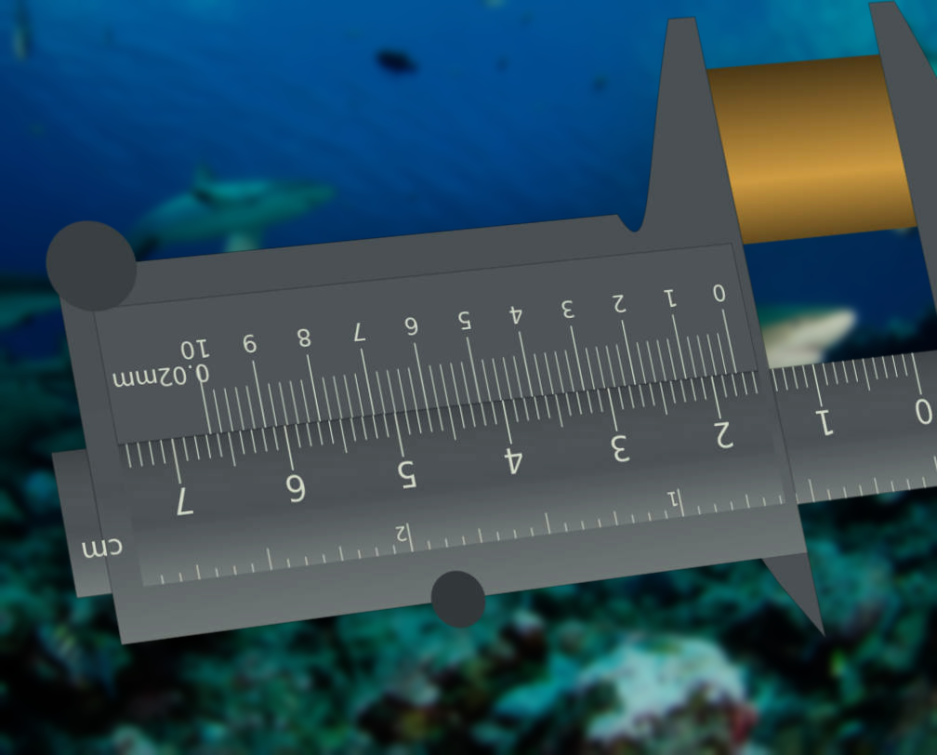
17.6 mm
